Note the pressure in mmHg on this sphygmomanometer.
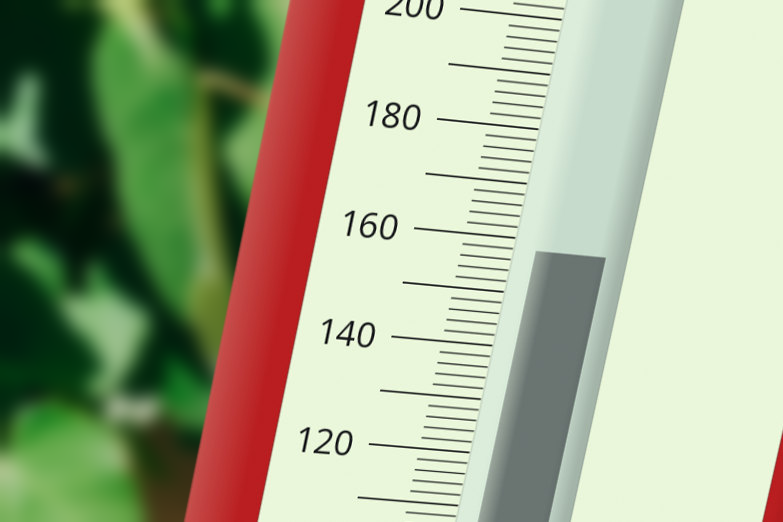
158 mmHg
